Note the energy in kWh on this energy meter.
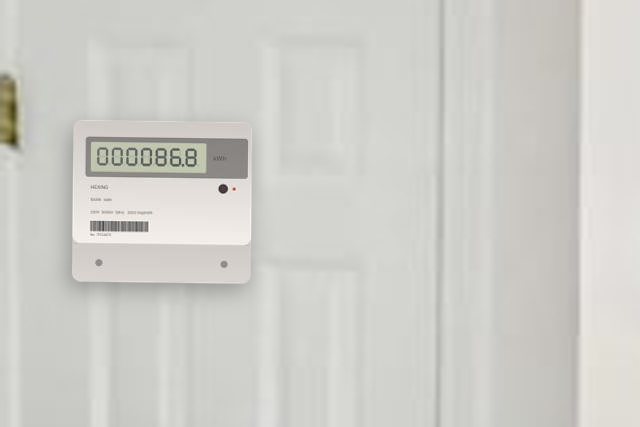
86.8 kWh
